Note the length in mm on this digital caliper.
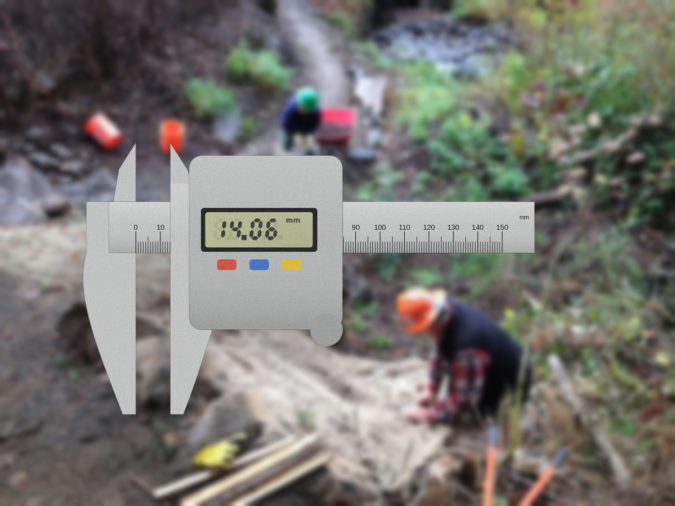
14.06 mm
